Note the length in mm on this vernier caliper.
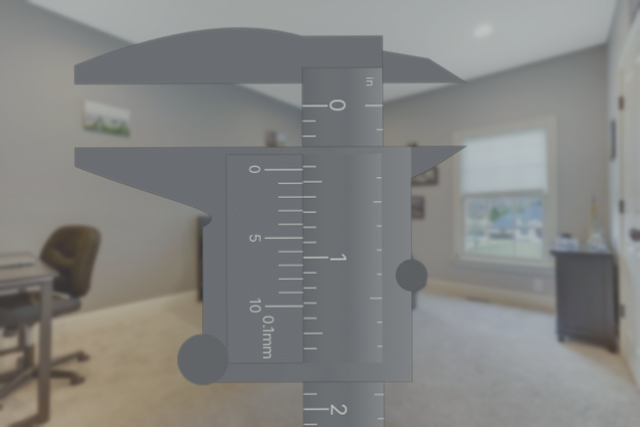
4.2 mm
